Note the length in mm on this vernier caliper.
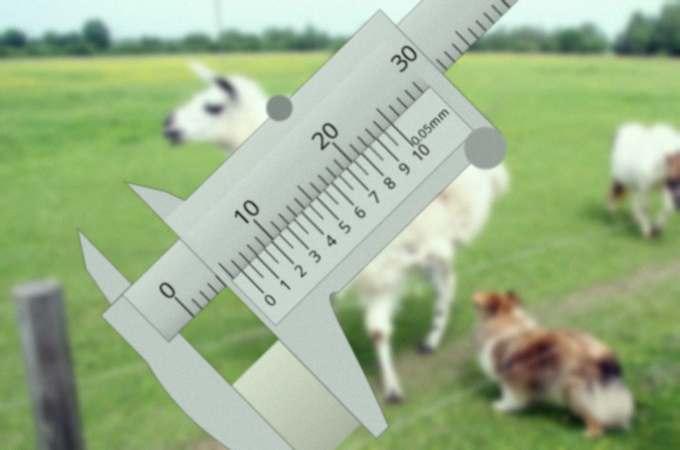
6.0 mm
